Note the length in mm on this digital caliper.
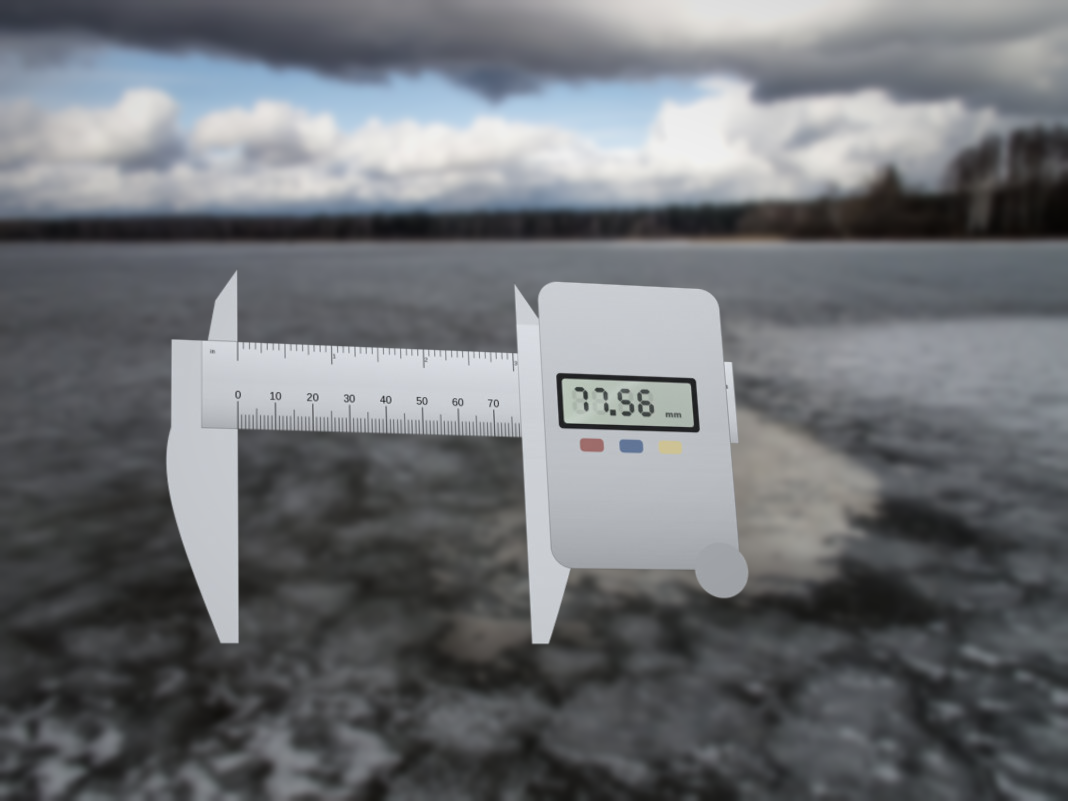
77.56 mm
